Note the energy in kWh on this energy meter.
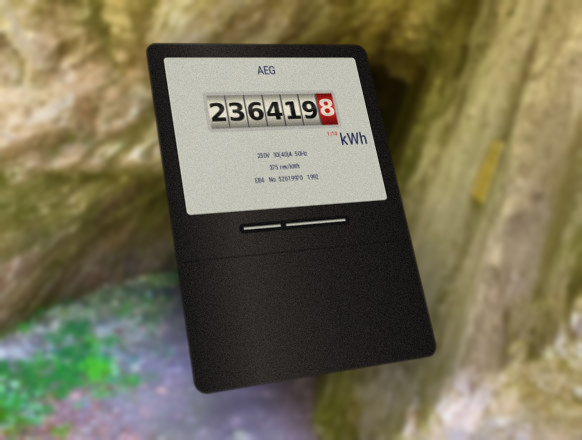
236419.8 kWh
